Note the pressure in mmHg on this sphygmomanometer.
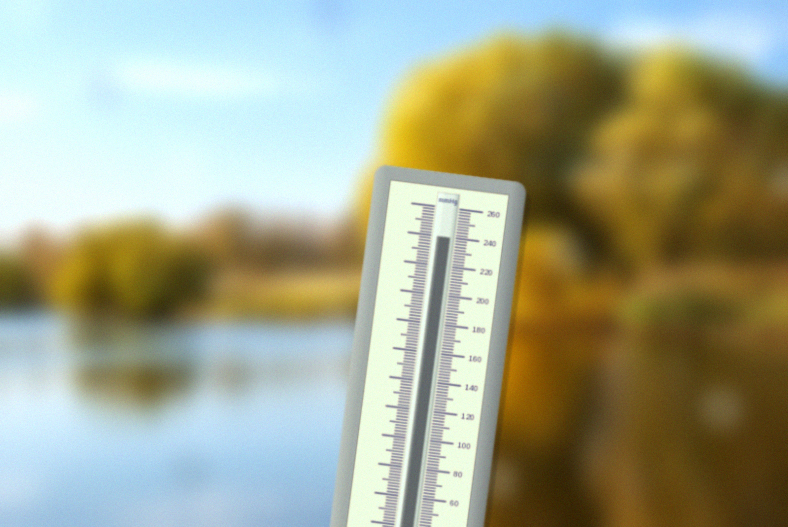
240 mmHg
